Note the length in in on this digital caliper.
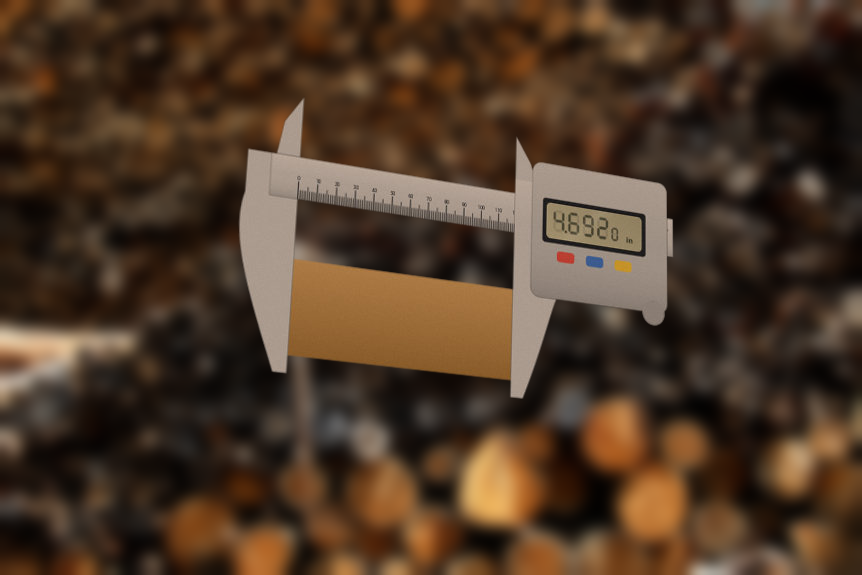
4.6920 in
